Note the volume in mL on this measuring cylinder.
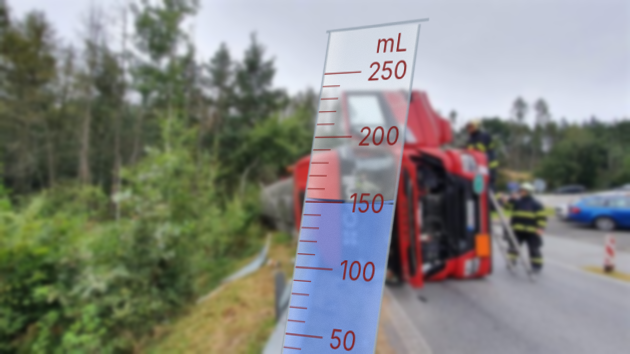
150 mL
